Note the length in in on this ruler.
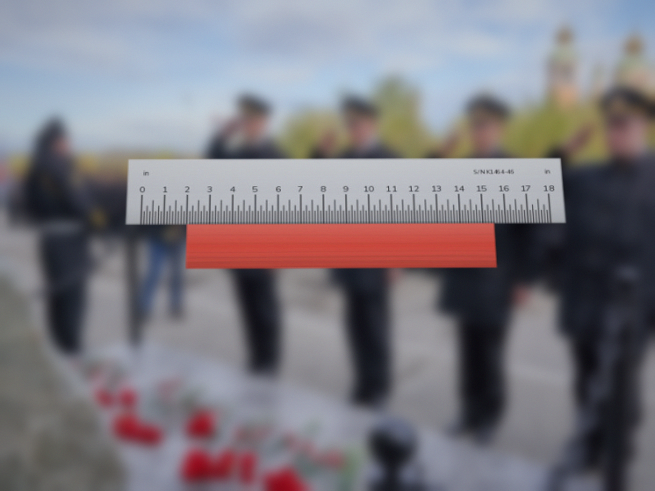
13.5 in
